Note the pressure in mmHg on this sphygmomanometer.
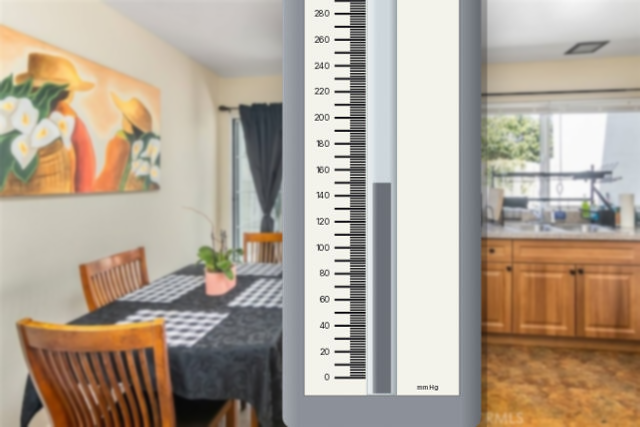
150 mmHg
